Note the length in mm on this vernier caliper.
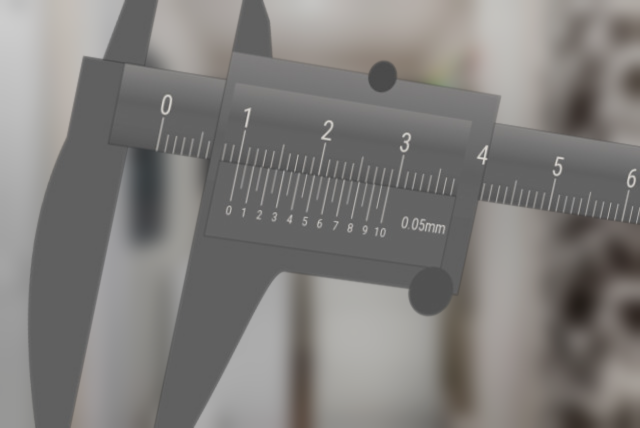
10.0 mm
